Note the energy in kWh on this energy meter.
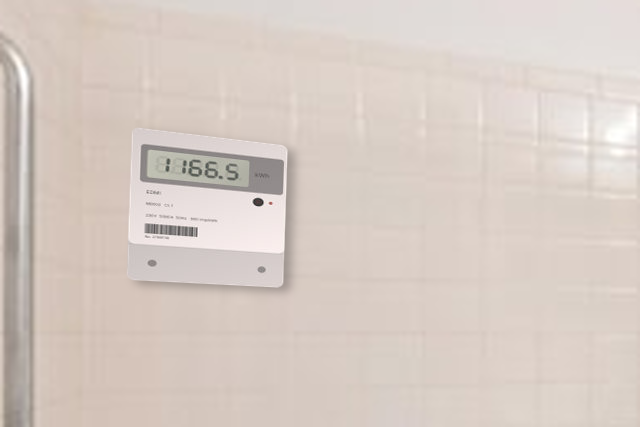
1166.5 kWh
